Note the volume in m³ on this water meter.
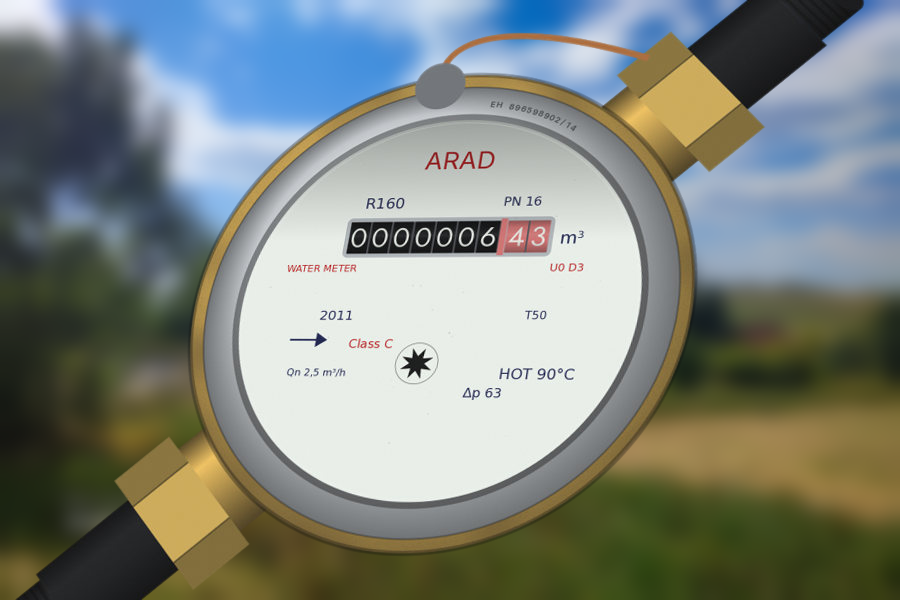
6.43 m³
